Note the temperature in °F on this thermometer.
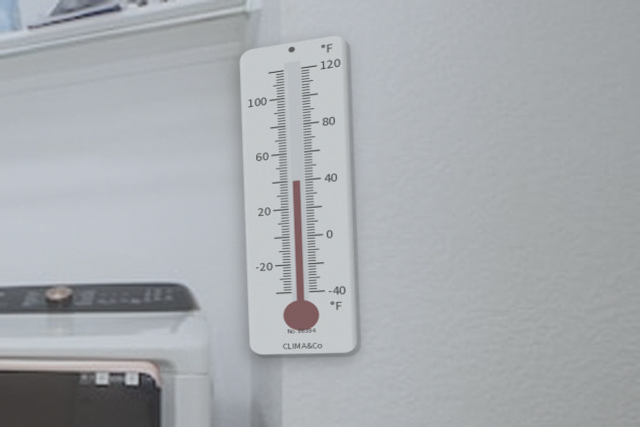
40 °F
